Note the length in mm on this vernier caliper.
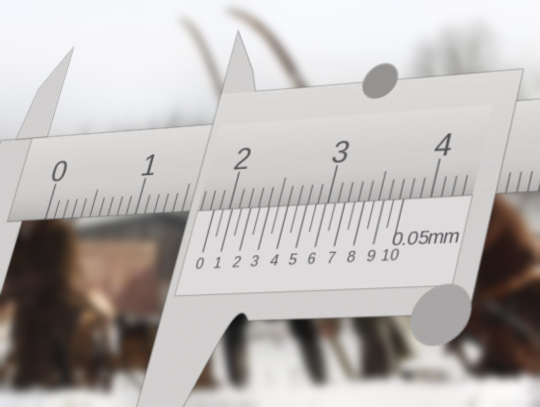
18.4 mm
